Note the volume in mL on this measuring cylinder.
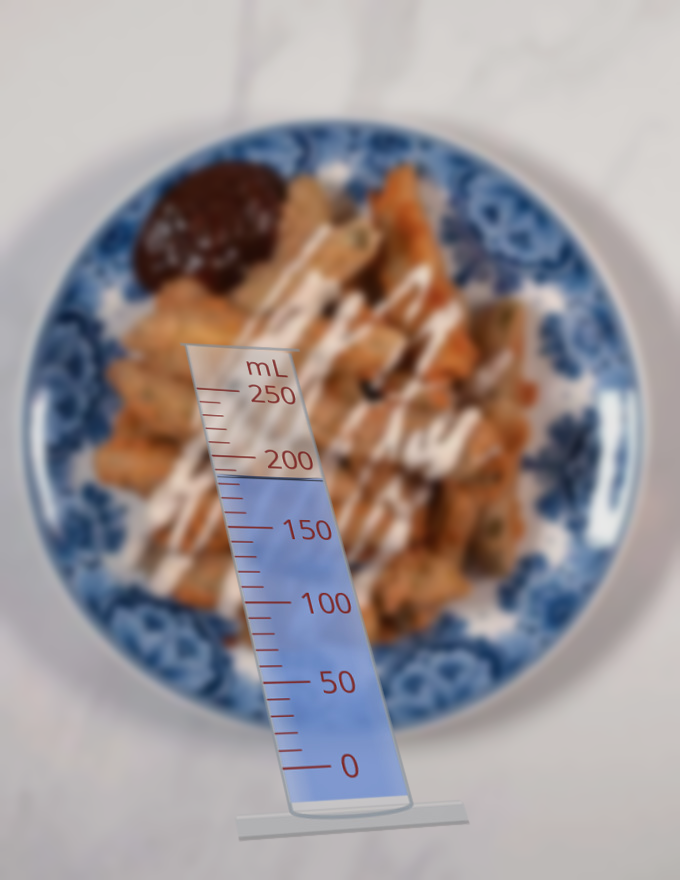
185 mL
